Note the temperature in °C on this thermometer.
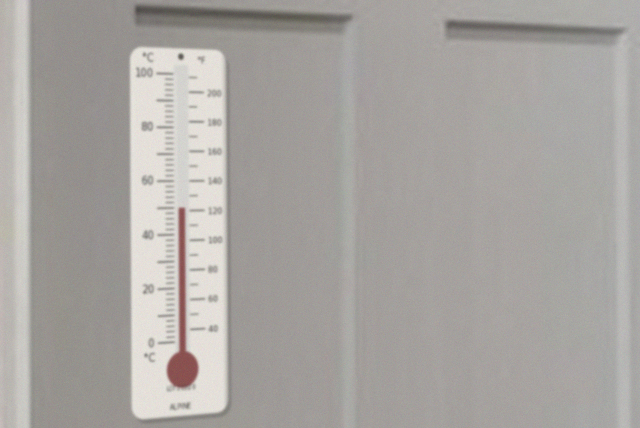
50 °C
